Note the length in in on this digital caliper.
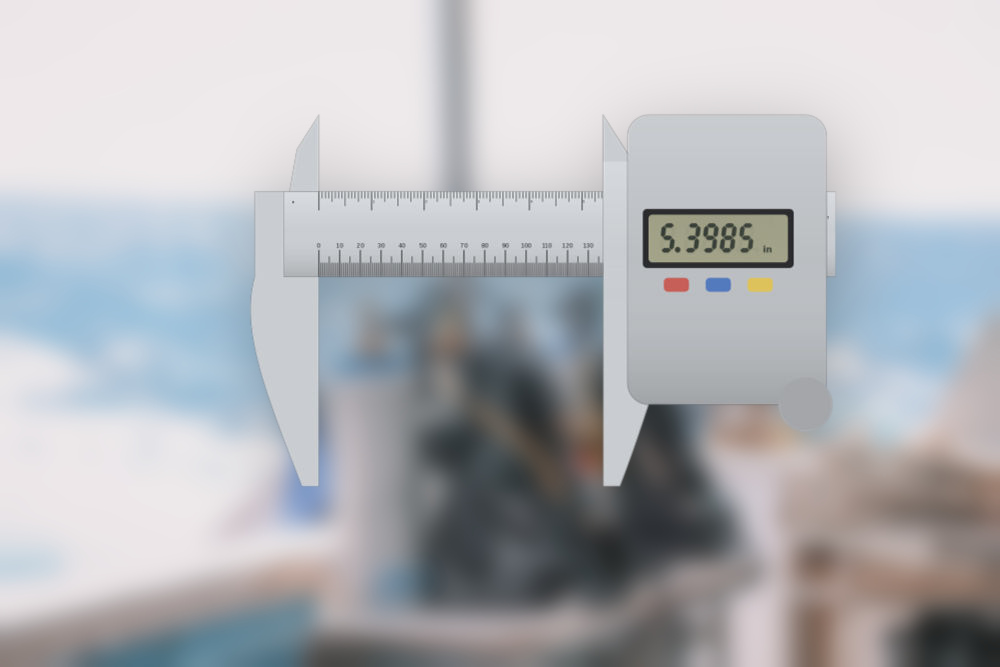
5.3985 in
